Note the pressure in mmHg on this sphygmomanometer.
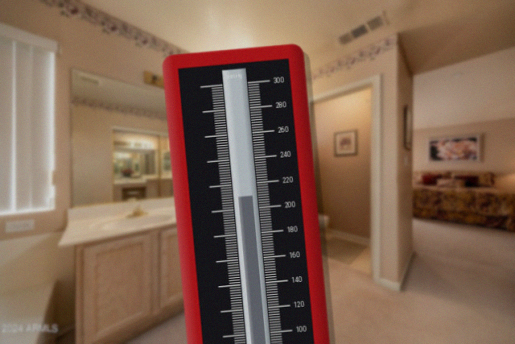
210 mmHg
